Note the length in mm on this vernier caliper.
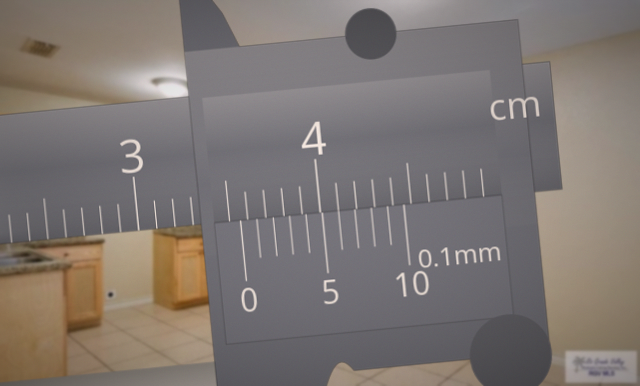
35.6 mm
